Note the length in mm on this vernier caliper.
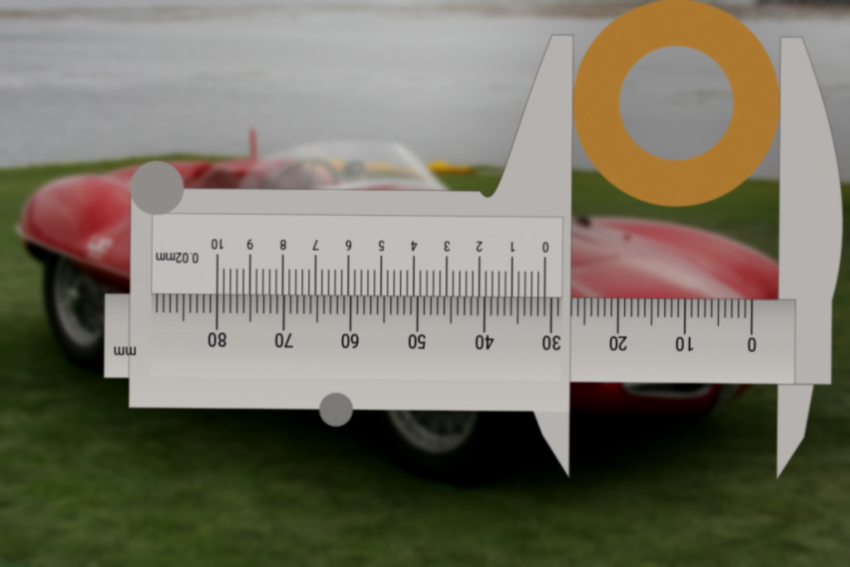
31.0 mm
